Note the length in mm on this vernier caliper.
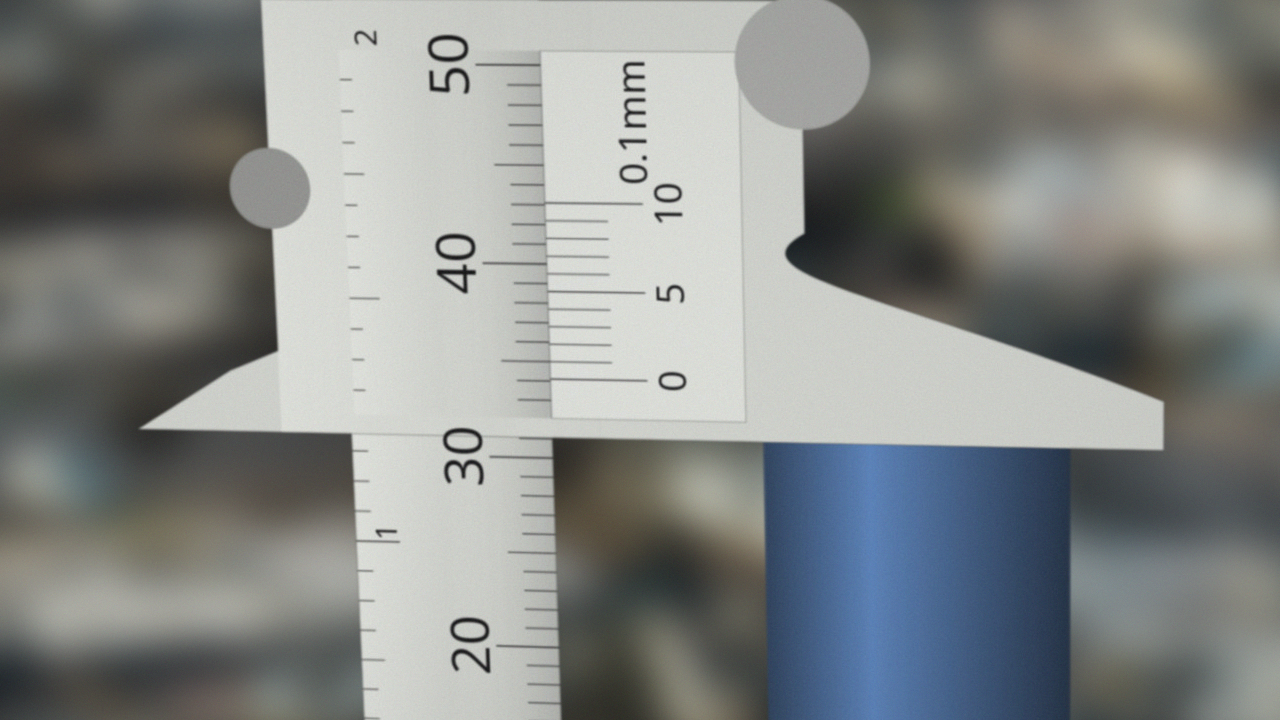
34.1 mm
